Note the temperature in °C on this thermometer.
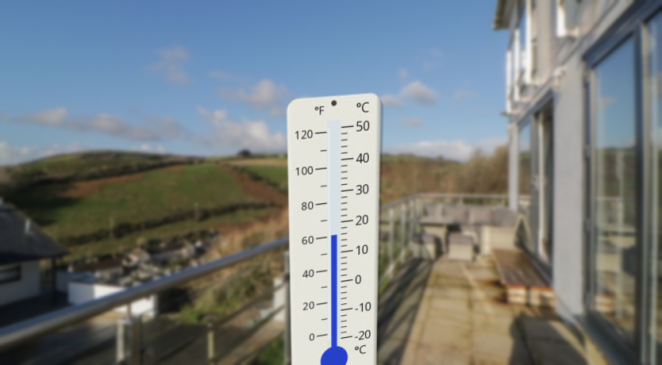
16 °C
